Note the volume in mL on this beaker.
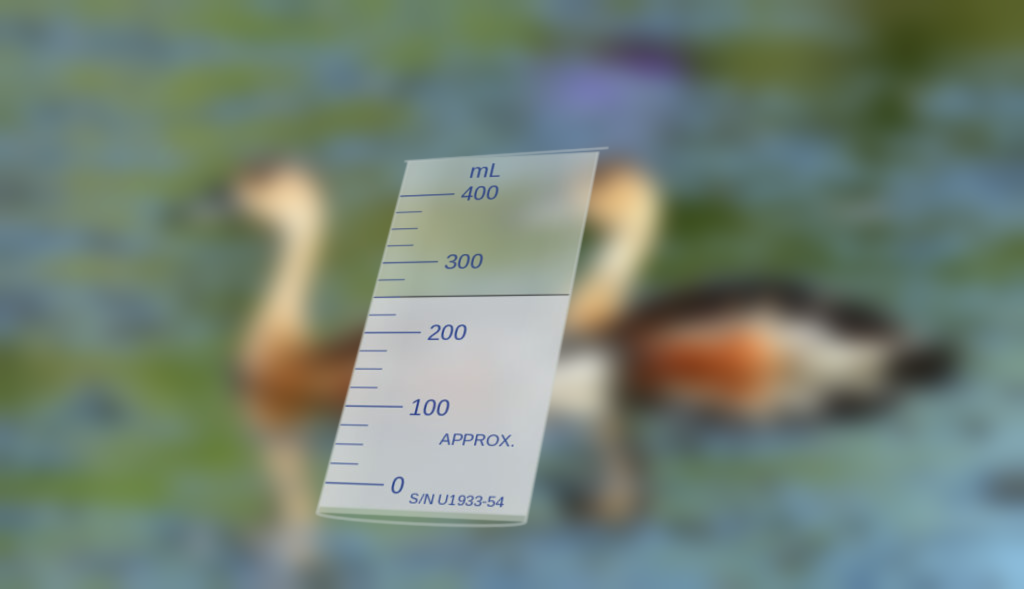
250 mL
